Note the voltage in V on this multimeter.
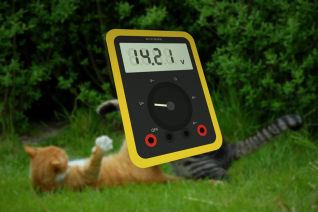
14.21 V
